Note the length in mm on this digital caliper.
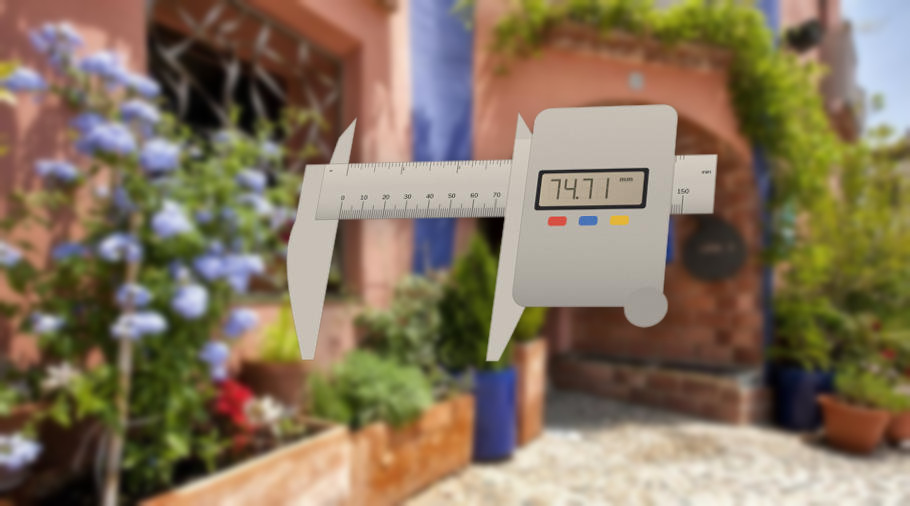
74.71 mm
